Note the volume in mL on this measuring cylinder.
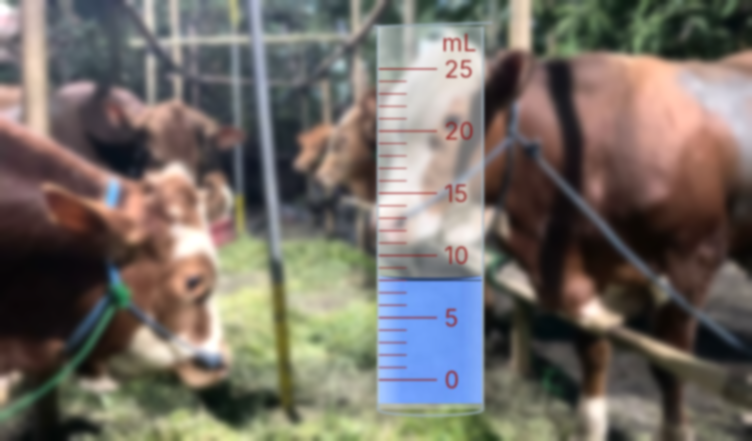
8 mL
